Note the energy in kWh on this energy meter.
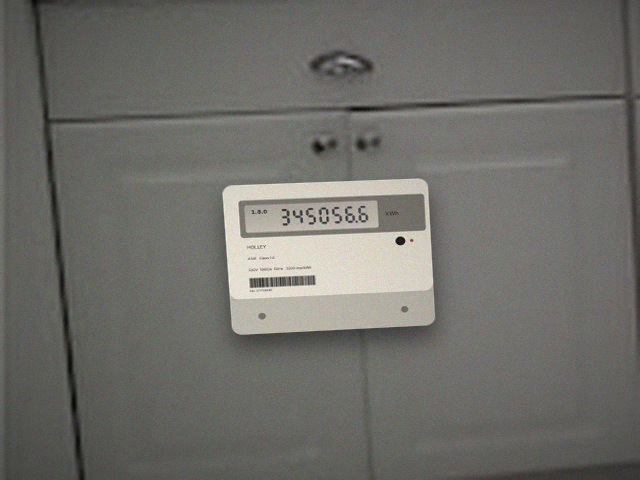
345056.6 kWh
